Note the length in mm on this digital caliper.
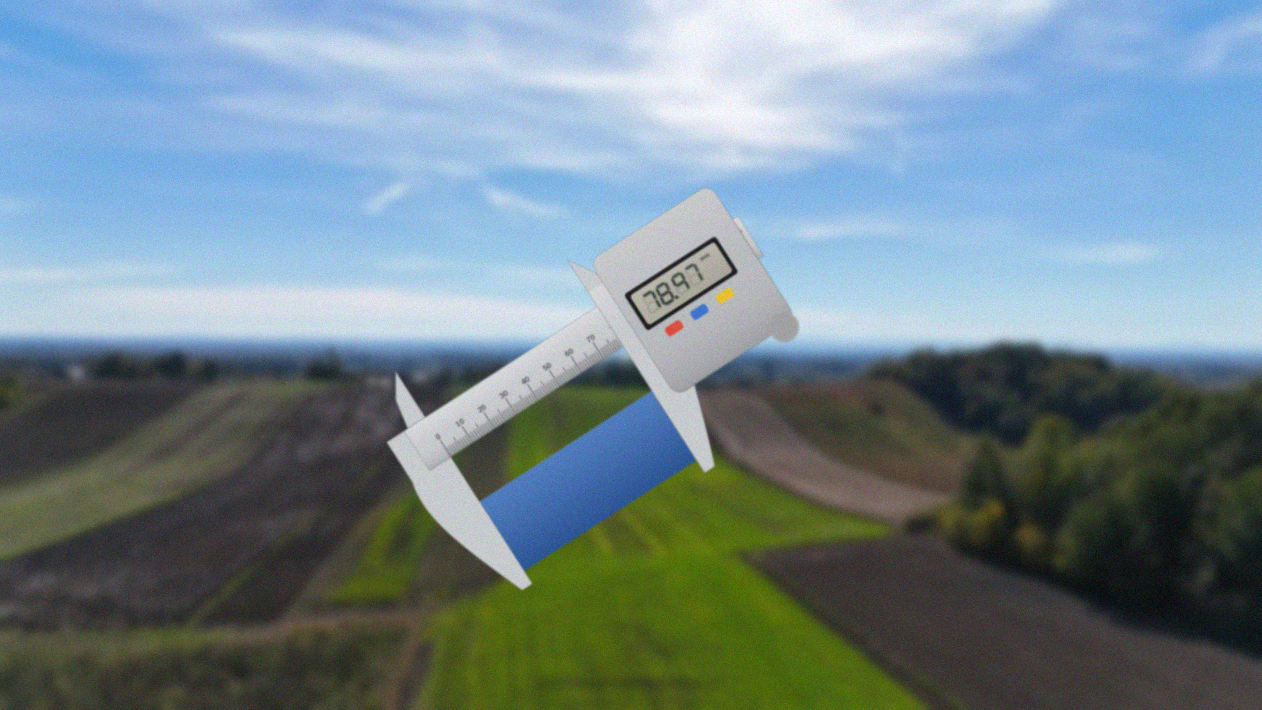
78.97 mm
